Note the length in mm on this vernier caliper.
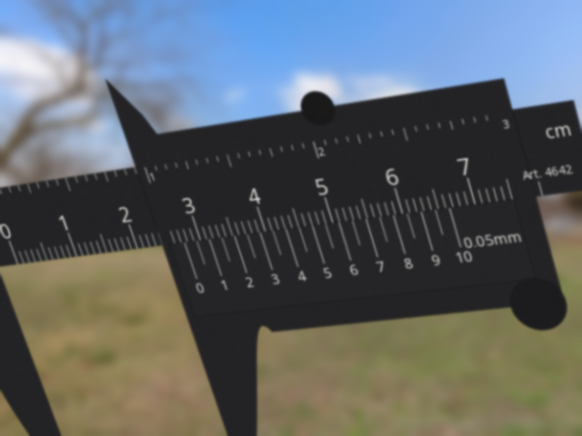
27.5 mm
